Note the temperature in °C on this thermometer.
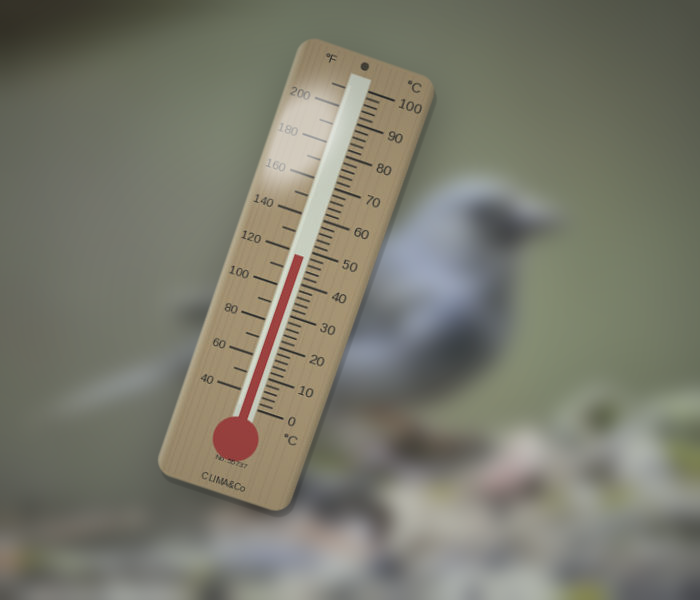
48 °C
